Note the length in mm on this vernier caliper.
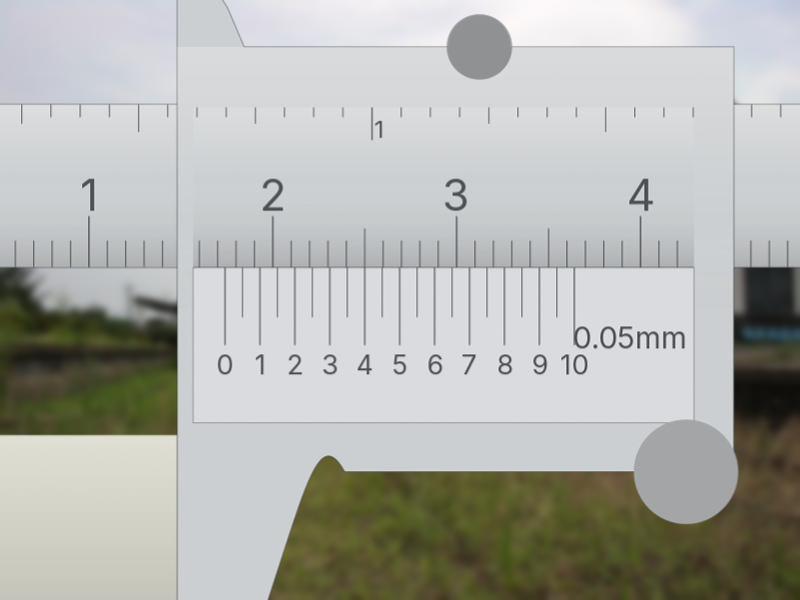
17.4 mm
